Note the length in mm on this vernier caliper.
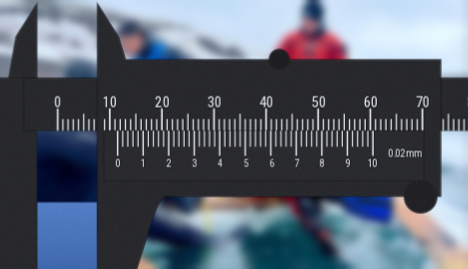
11.5 mm
